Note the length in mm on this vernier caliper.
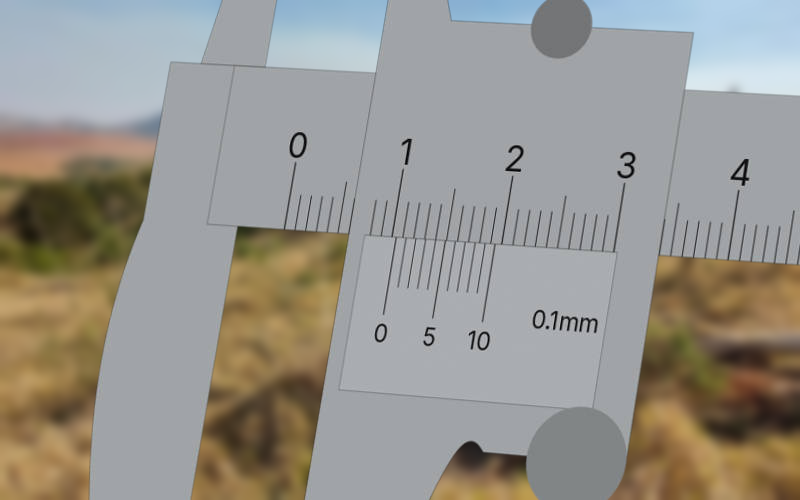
10.4 mm
